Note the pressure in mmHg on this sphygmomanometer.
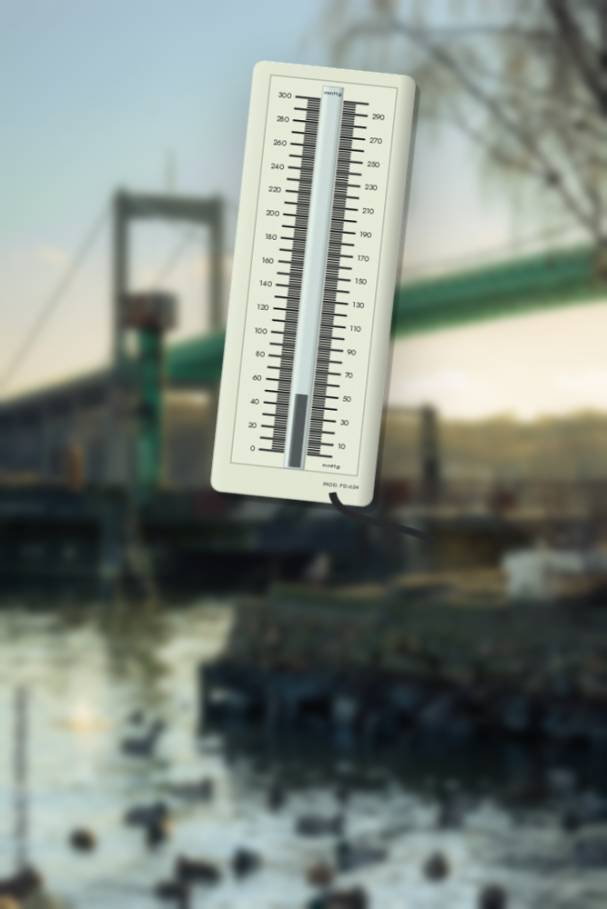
50 mmHg
